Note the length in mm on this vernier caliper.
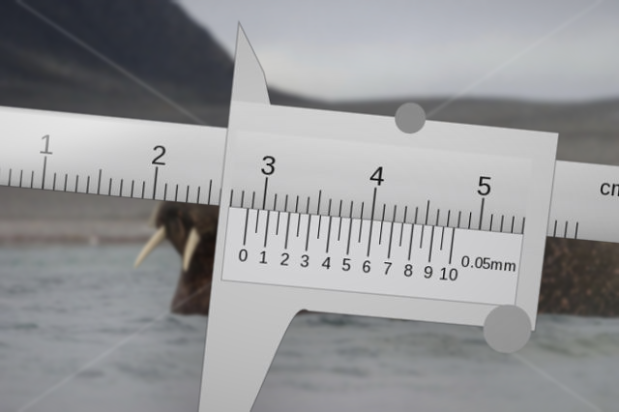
28.6 mm
